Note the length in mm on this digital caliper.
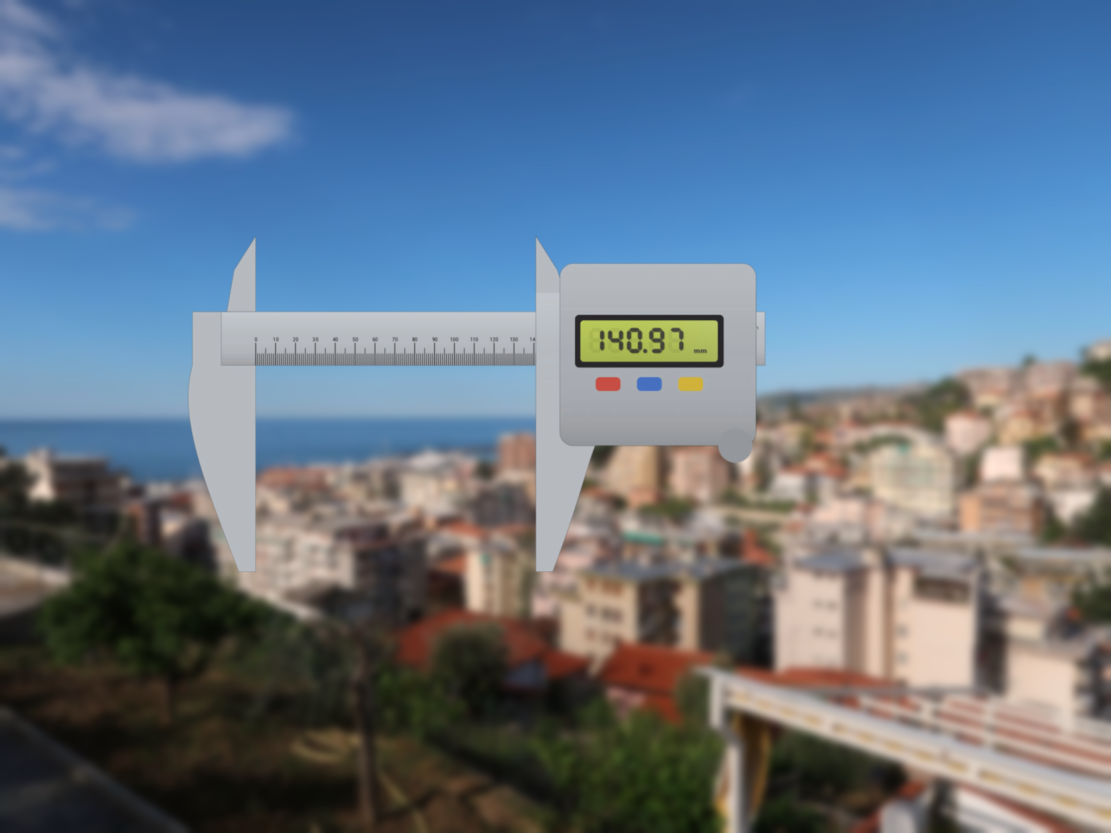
140.97 mm
